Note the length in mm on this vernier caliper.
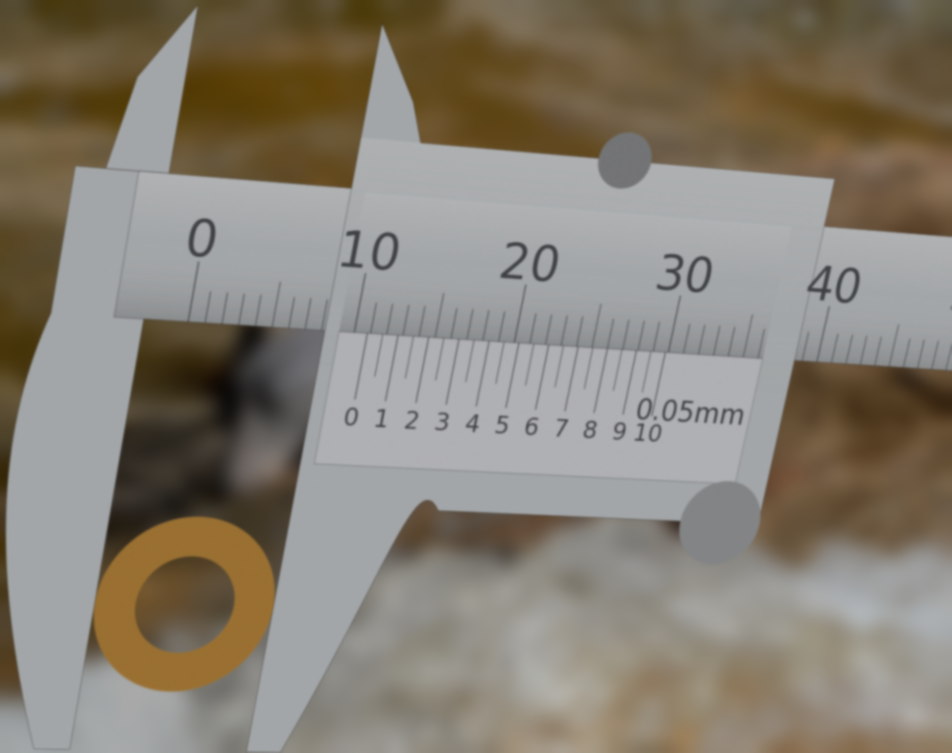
10.8 mm
